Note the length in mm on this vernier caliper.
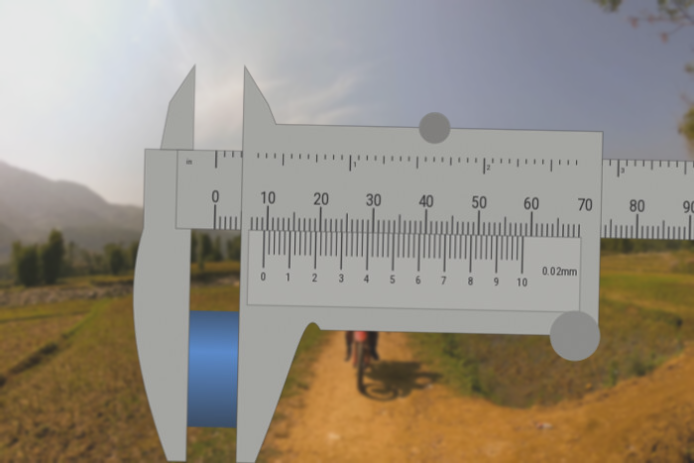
9.4 mm
